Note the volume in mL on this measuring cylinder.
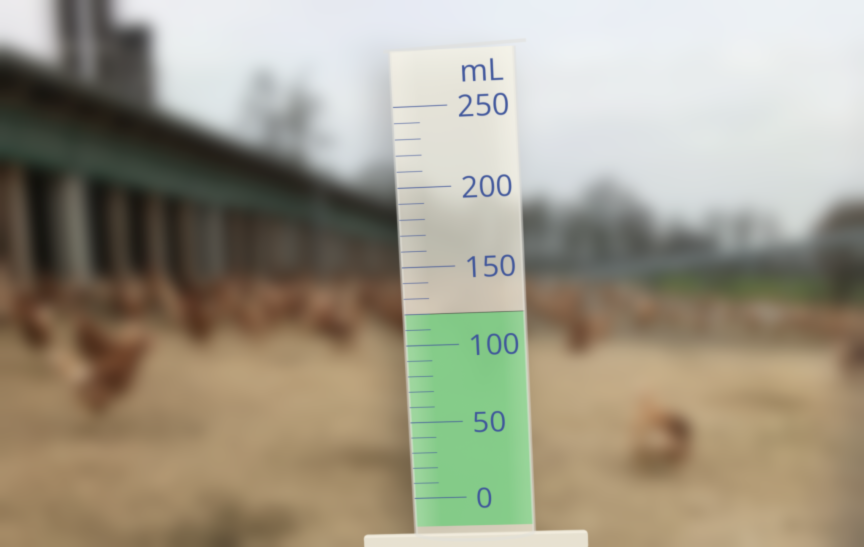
120 mL
